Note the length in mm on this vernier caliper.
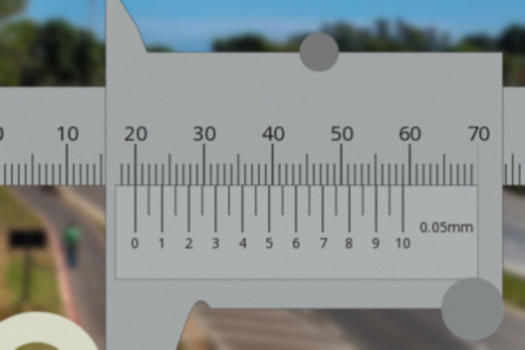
20.0 mm
